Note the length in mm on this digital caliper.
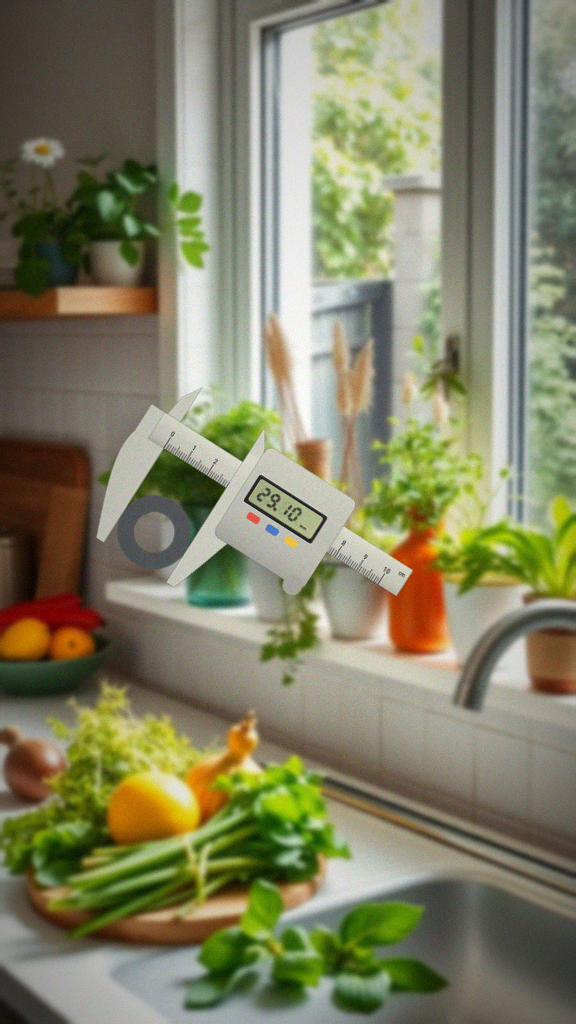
29.10 mm
